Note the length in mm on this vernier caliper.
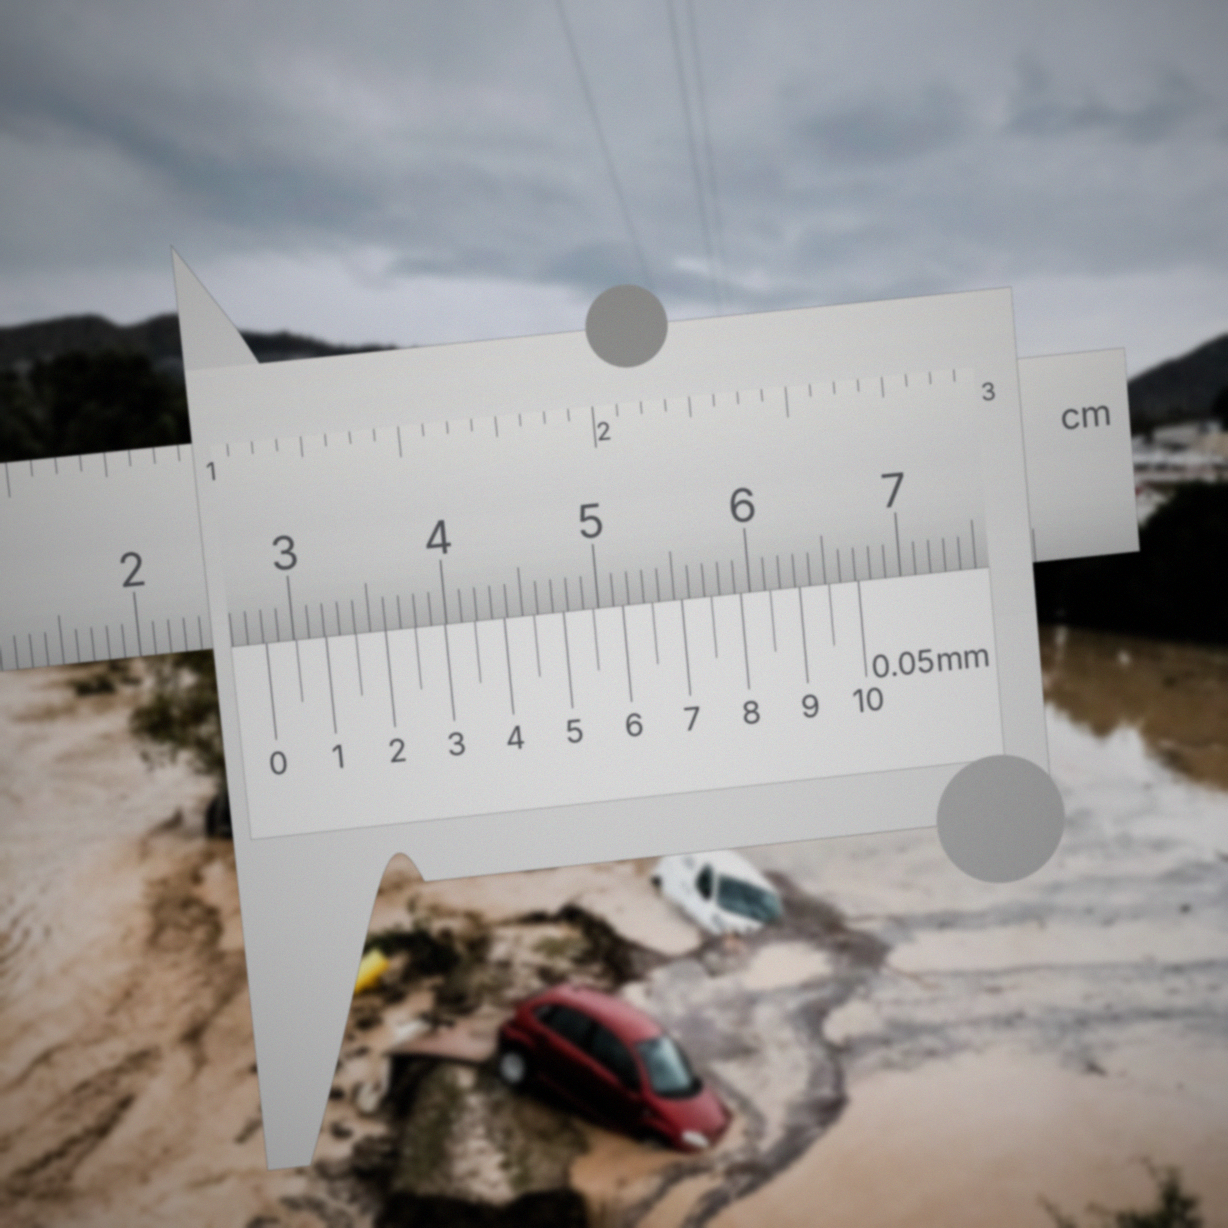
28.2 mm
